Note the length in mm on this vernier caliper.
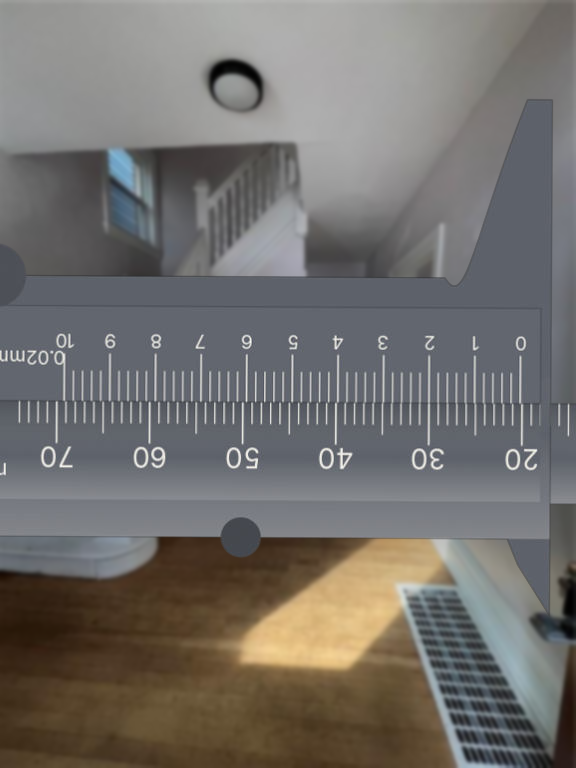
20.2 mm
